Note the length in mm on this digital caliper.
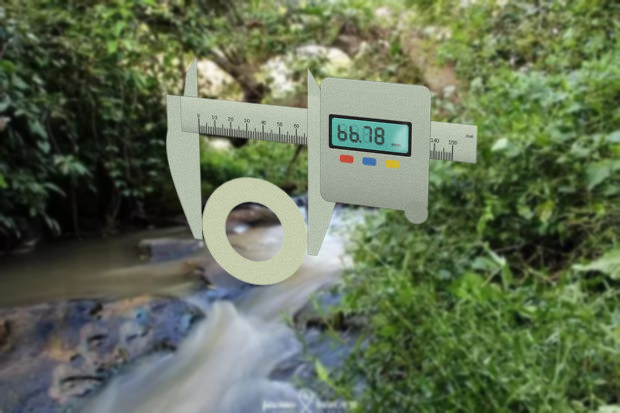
66.78 mm
